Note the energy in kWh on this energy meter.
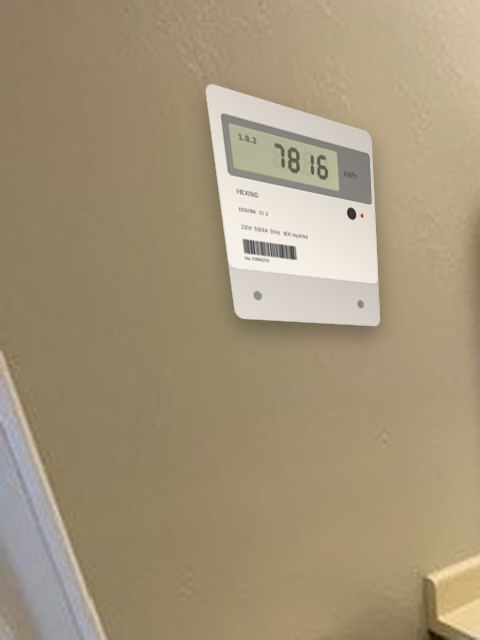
7816 kWh
